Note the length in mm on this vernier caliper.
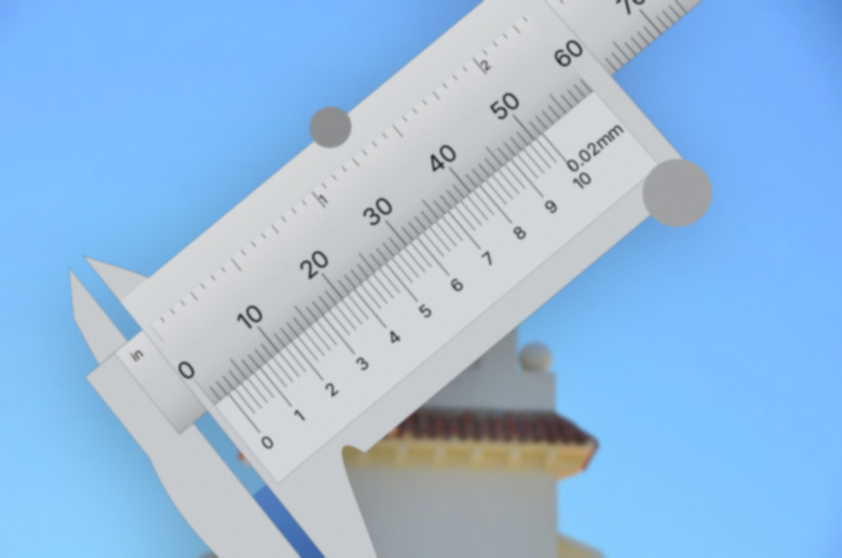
2.2 mm
